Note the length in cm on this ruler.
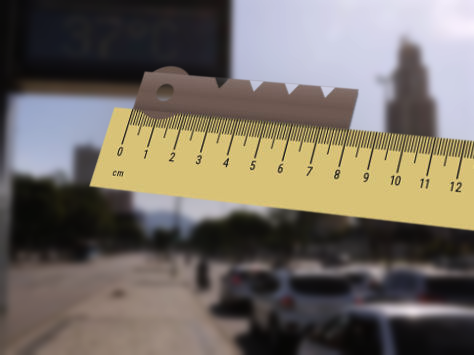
8 cm
